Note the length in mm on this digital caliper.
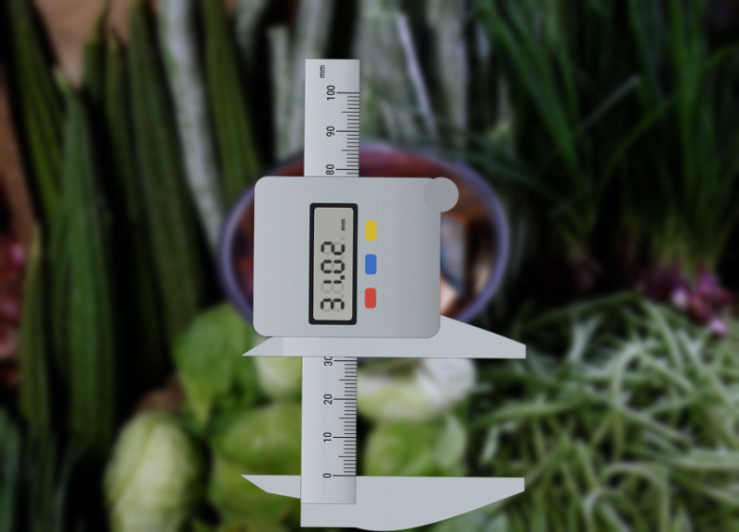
31.02 mm
